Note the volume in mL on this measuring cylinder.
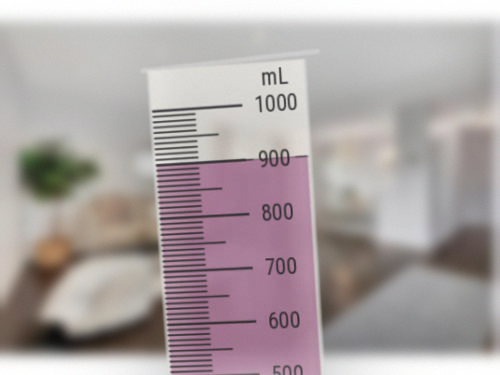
900 mL
